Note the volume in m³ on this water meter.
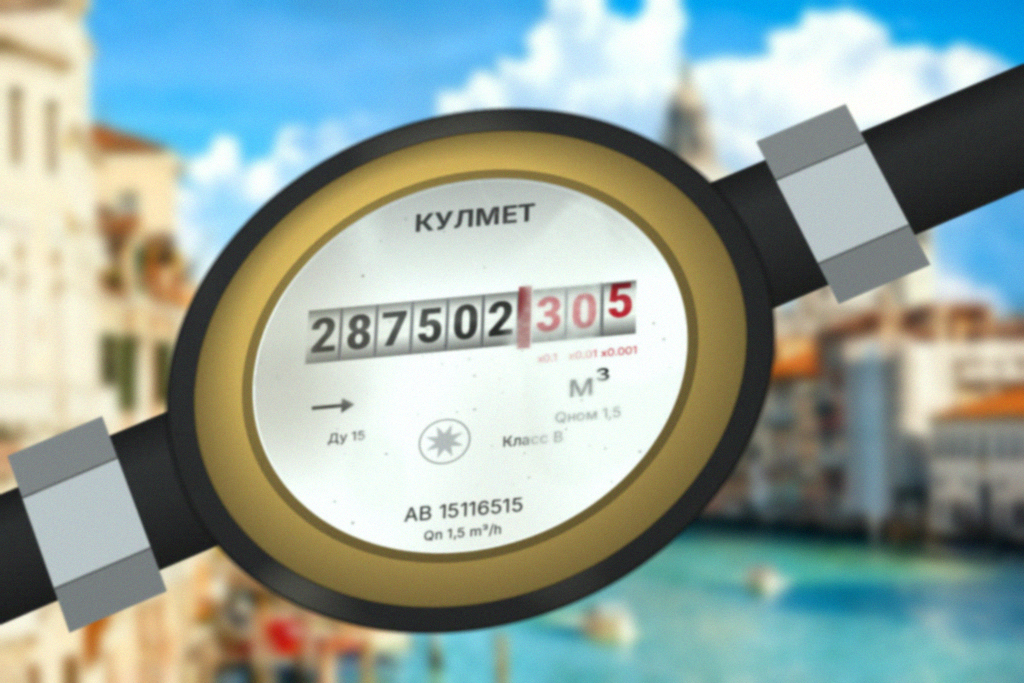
287502.305 m³
